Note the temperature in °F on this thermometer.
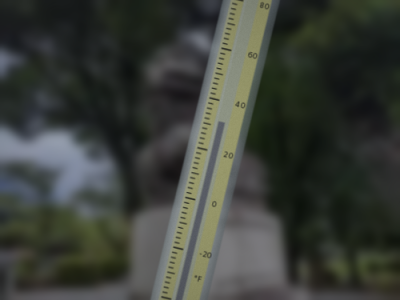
32 °F
